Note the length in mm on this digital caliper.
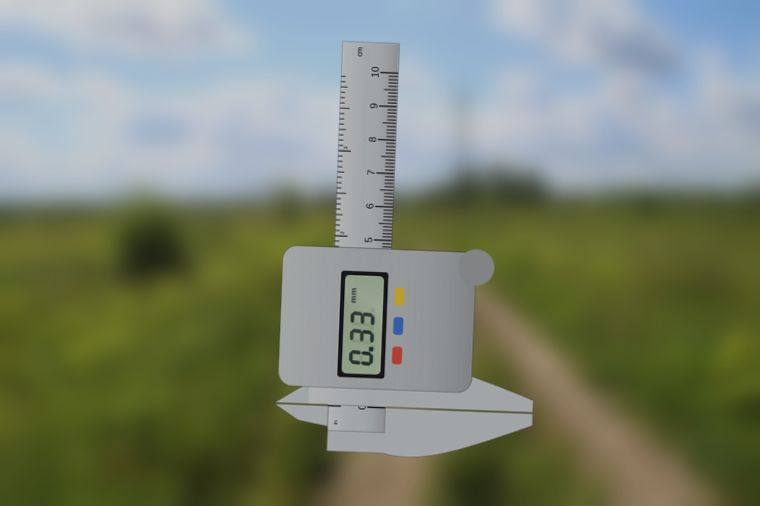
0.33 mm
